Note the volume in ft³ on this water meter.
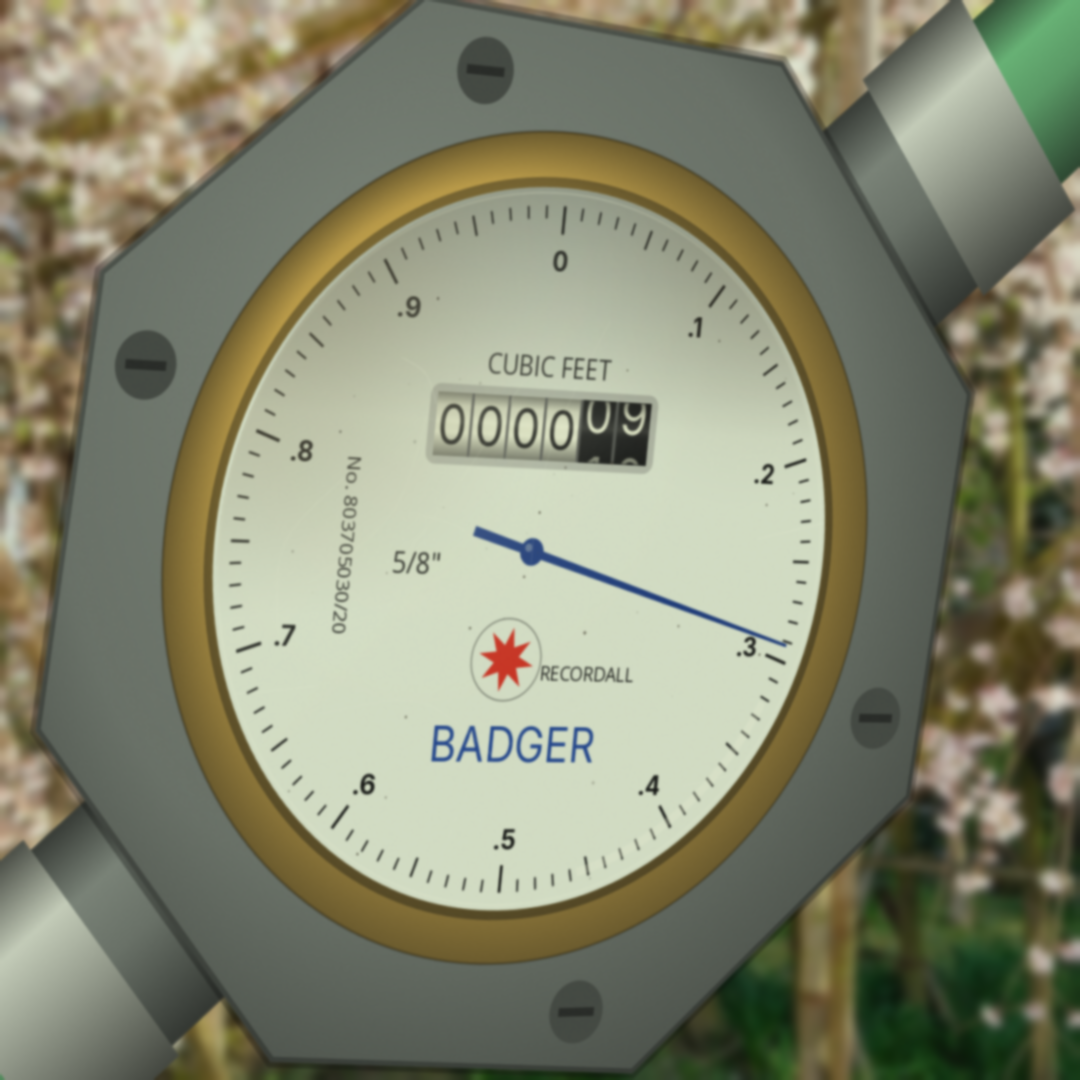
9.29 ft³
